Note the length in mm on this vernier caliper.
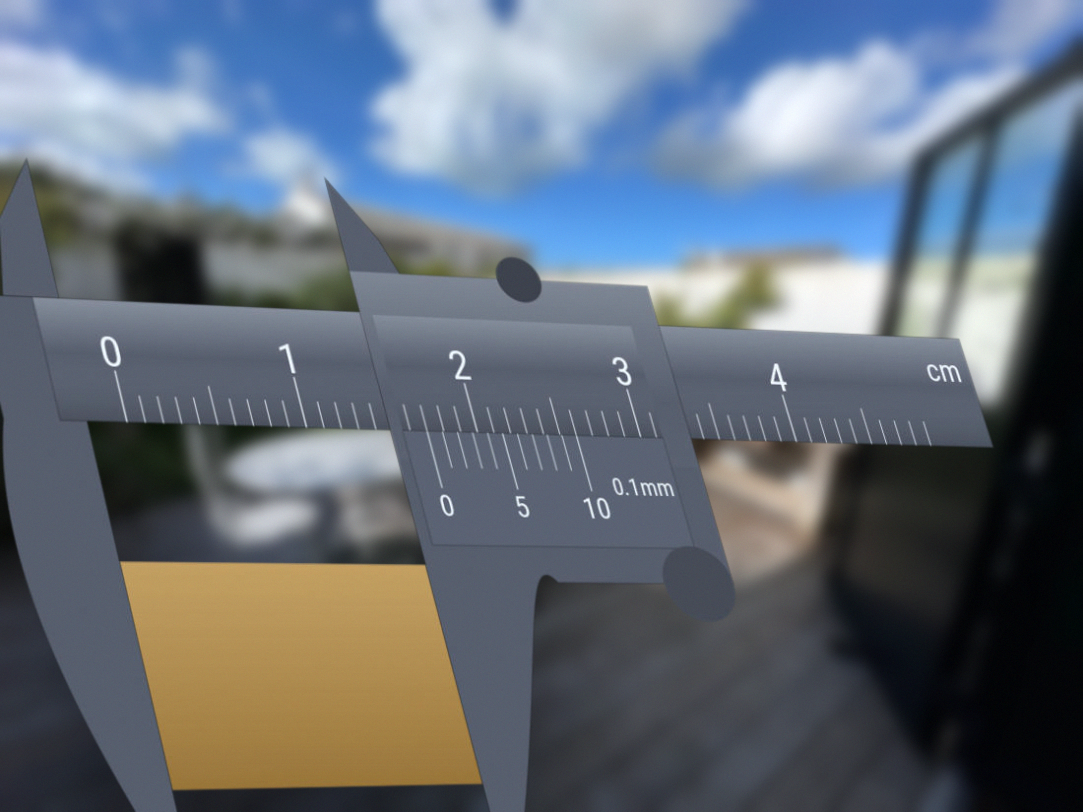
17.0 mm
